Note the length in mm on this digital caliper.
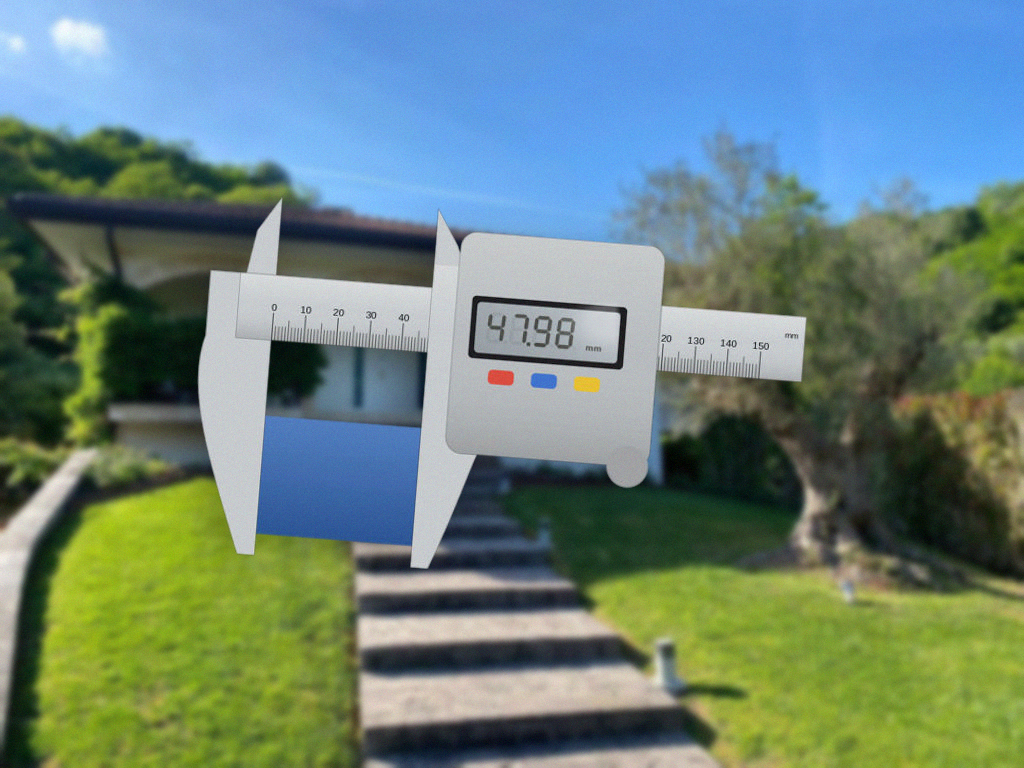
47.98 mm
